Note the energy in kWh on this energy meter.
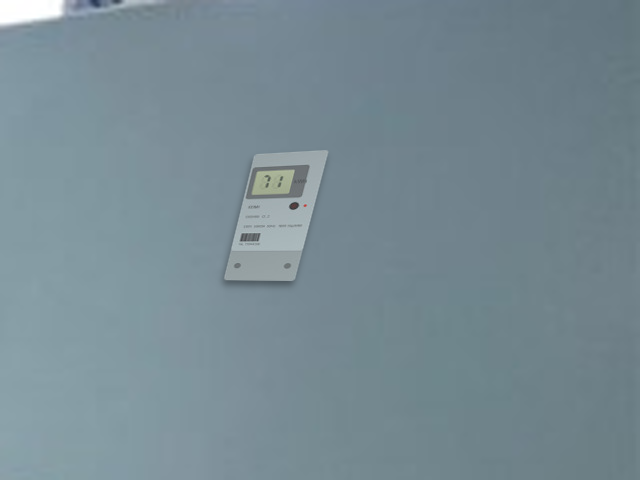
71 kWh
